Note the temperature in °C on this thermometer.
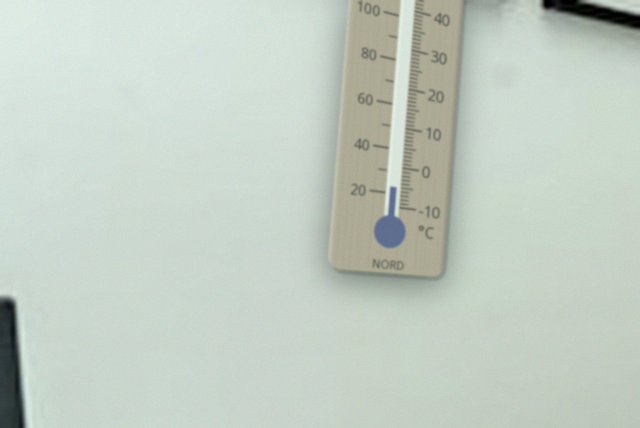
-5 °C
